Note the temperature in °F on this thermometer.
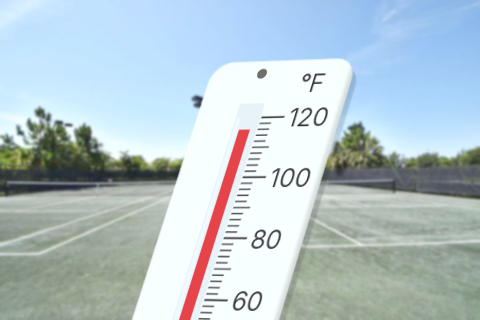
116 °F
